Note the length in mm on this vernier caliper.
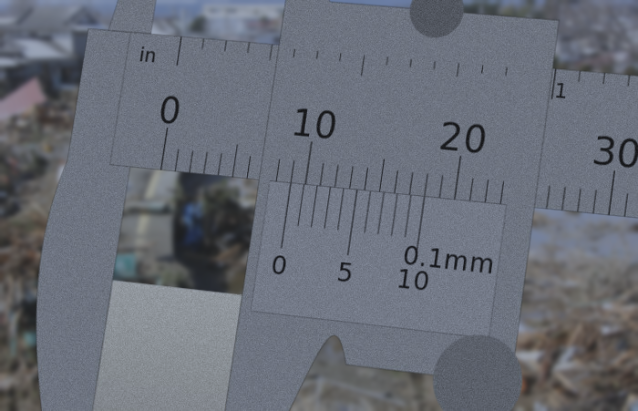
9.0 mm
